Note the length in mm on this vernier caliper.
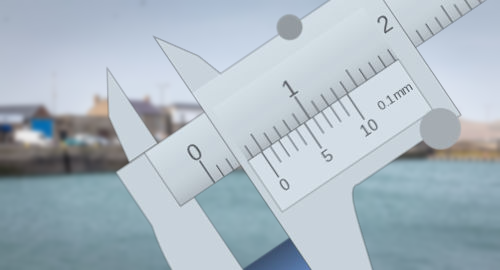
4.9 mm
